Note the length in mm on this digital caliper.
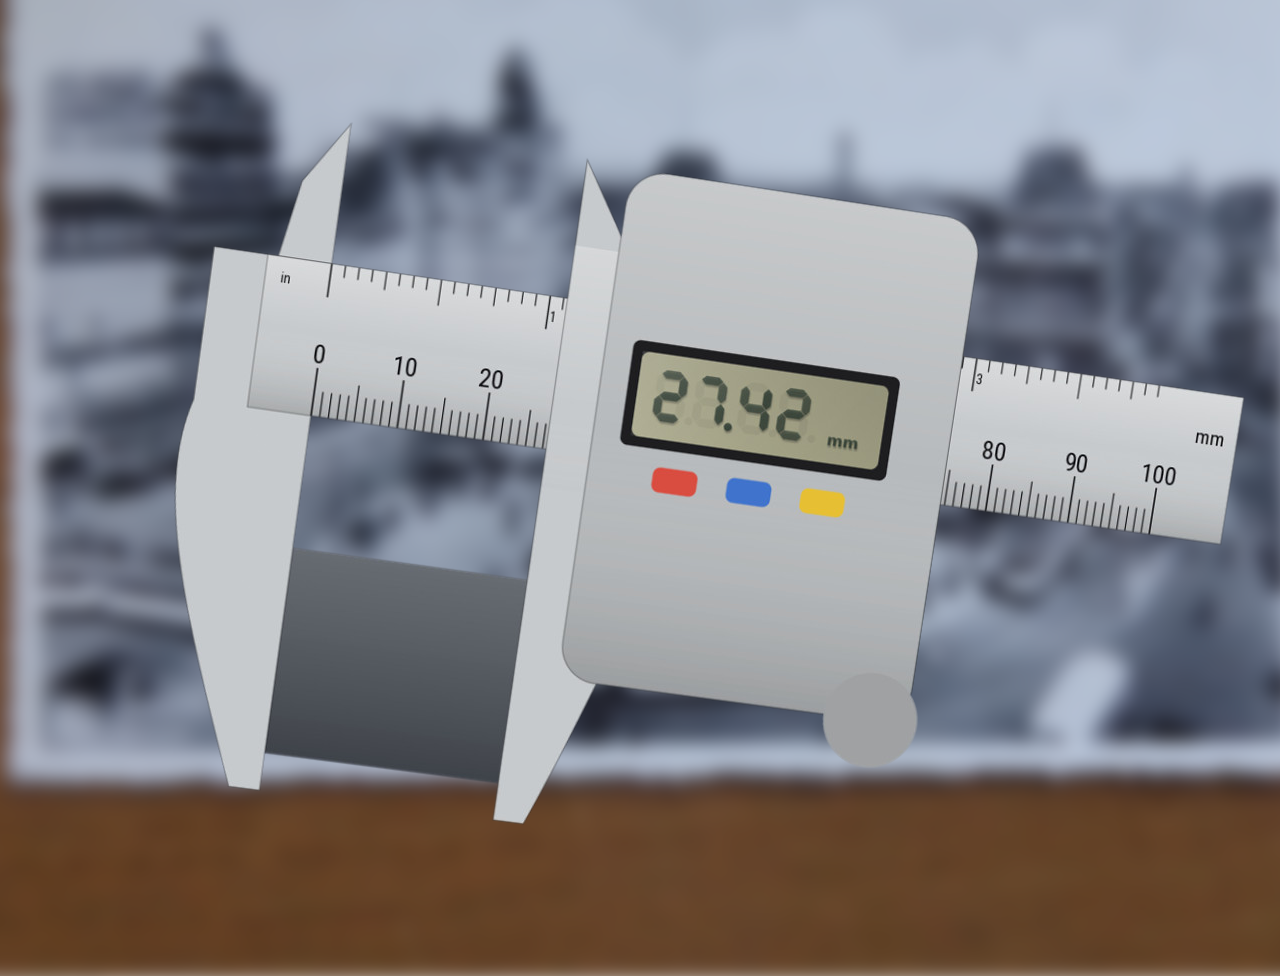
27.42 mm
